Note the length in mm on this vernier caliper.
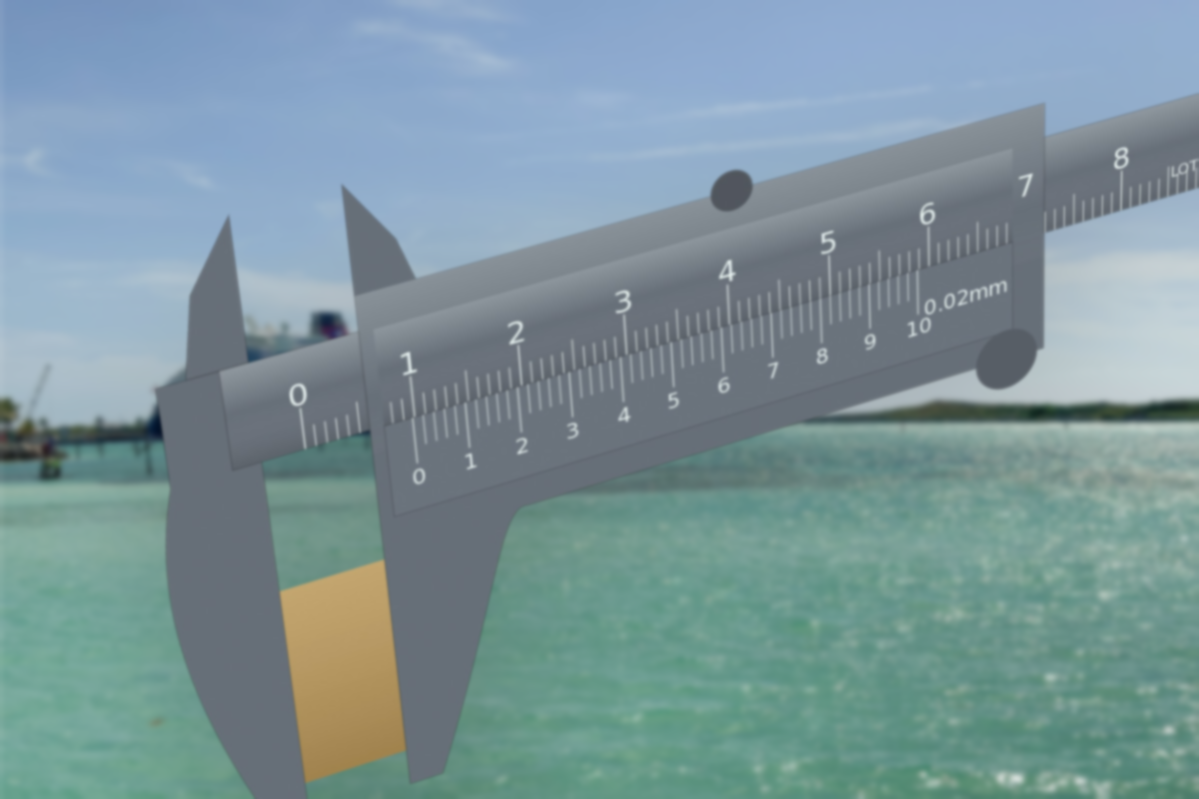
9.8 mm
